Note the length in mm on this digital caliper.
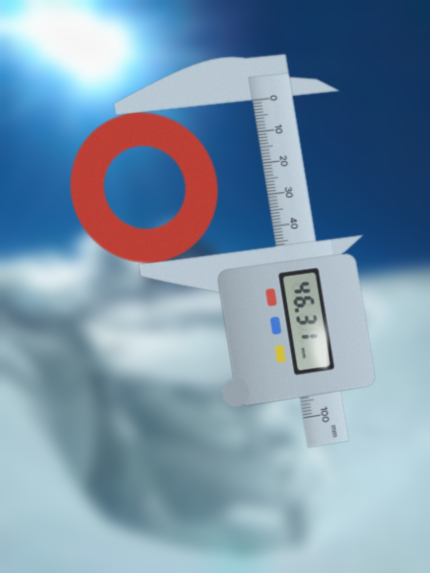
46.31 mm
